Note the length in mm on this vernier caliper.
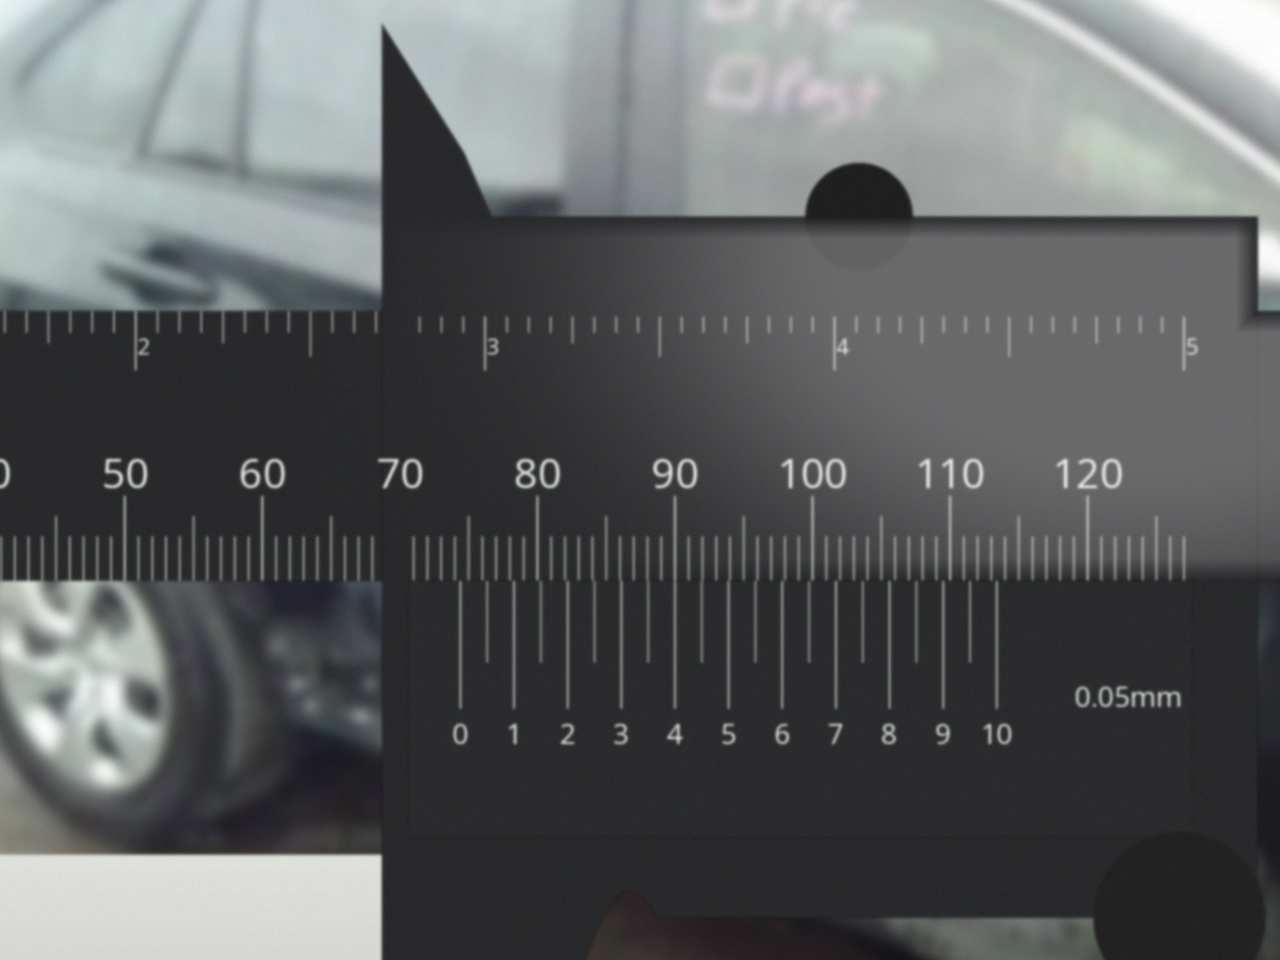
74.4 mm
